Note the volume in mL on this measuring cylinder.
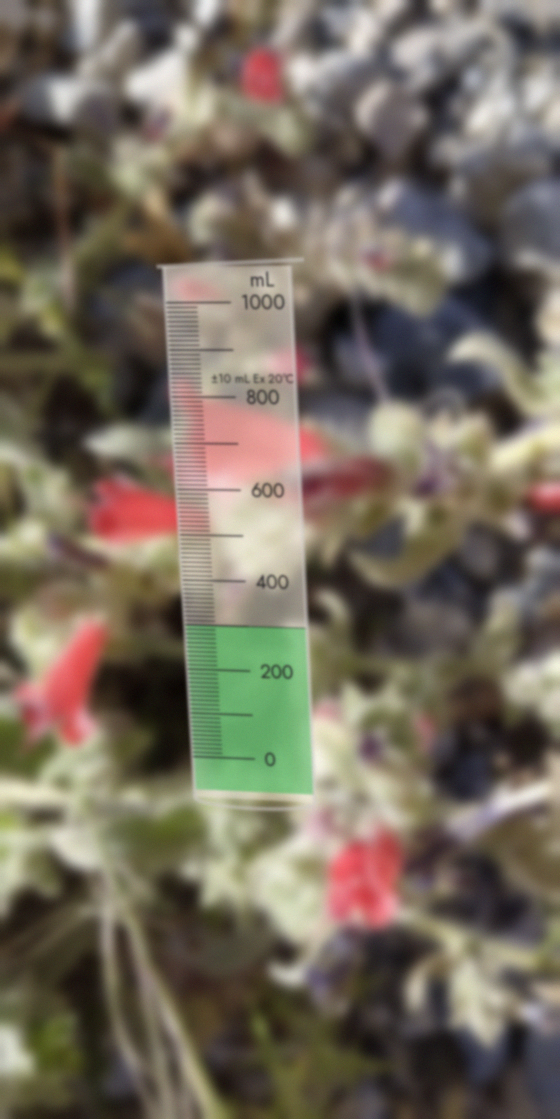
300 mL
